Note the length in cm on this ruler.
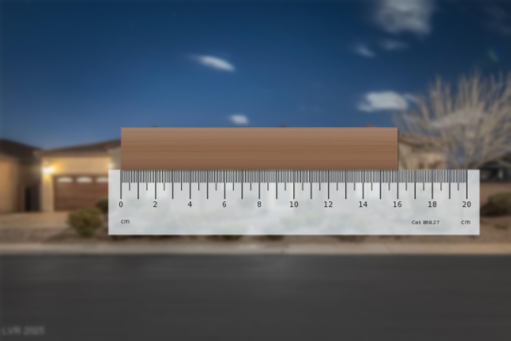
16 cm
